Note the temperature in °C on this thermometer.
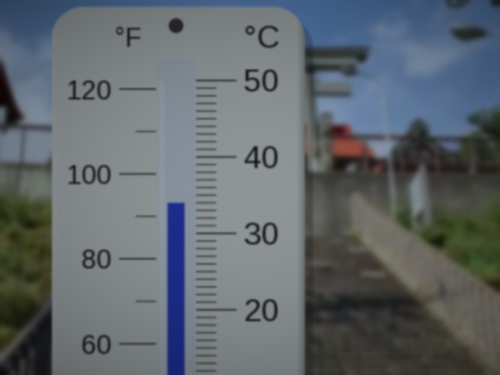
34 °C
